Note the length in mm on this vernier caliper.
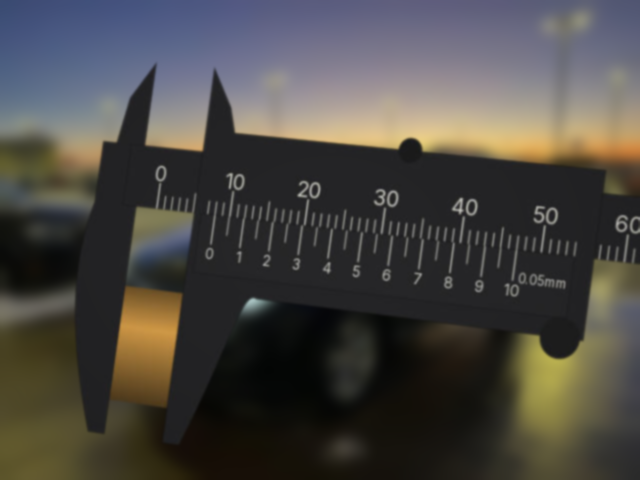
8.0 mm
